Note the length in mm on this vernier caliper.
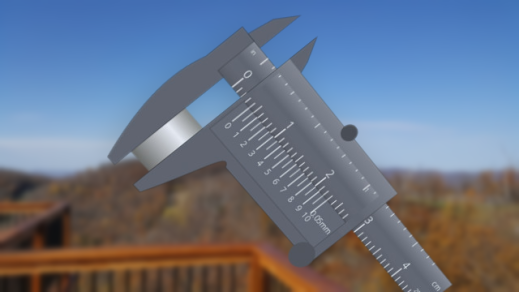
4.0 mm
